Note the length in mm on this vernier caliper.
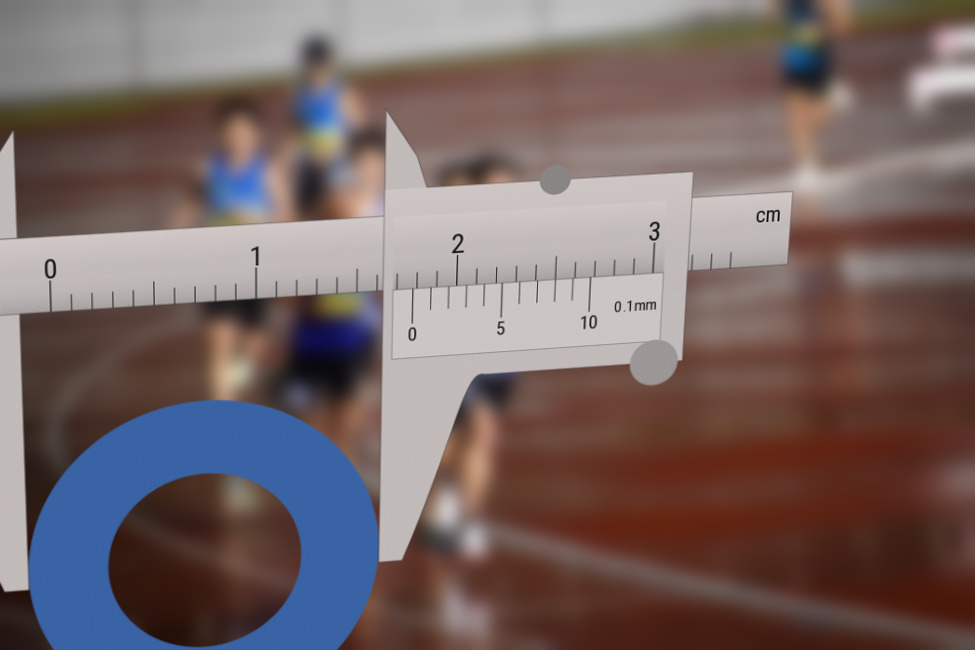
17.8 mm
